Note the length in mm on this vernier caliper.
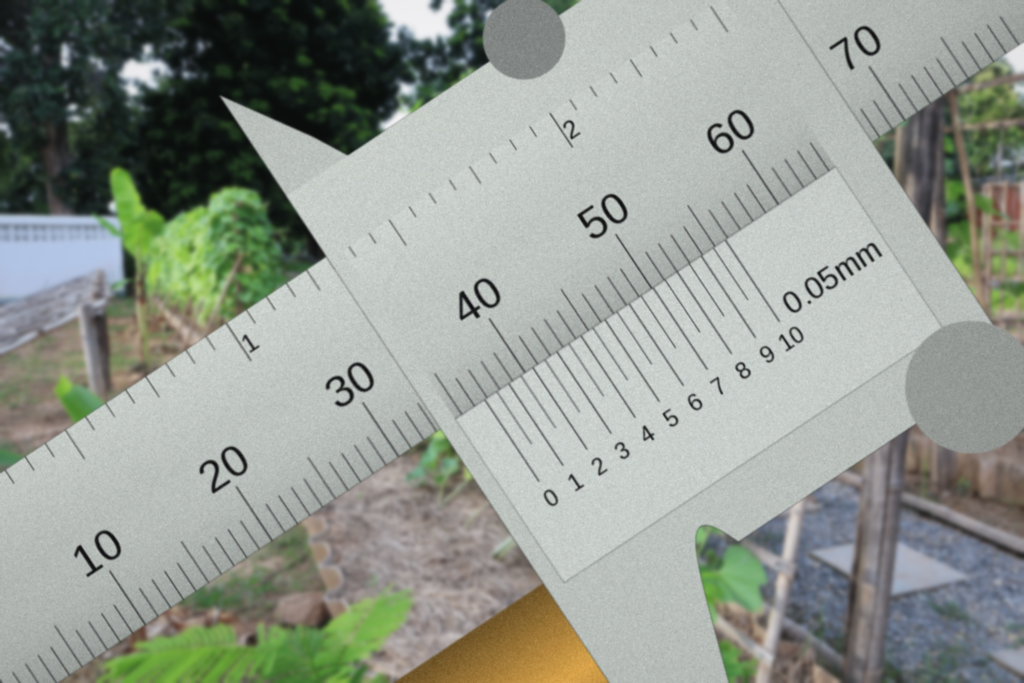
36.8 mm
